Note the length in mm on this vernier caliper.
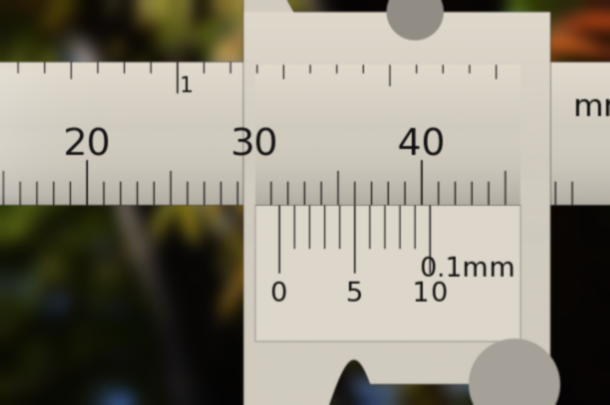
31.5 mm
